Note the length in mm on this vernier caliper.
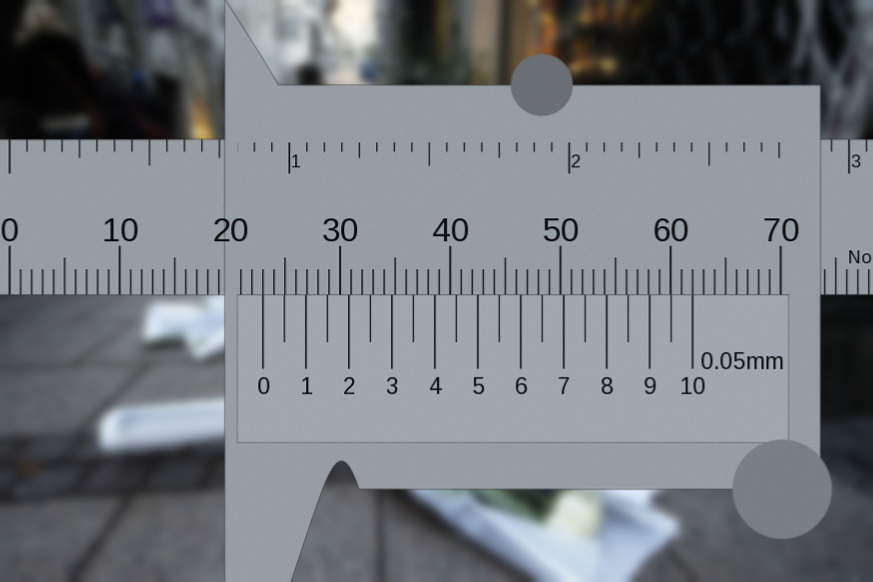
23.0 mm
